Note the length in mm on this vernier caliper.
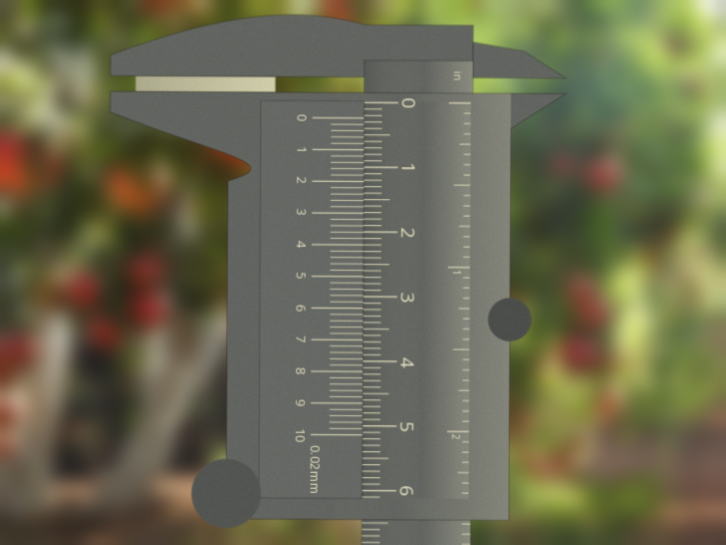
2.4 mm
